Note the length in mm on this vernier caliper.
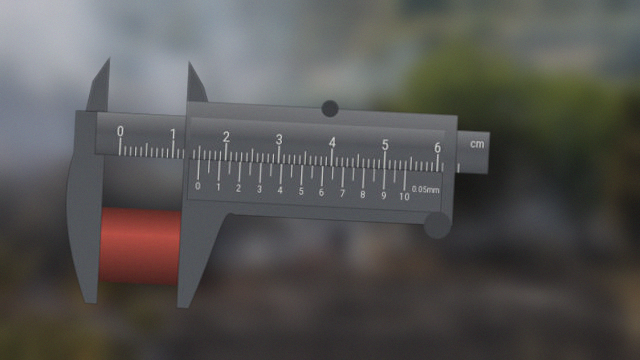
15.0 mm
